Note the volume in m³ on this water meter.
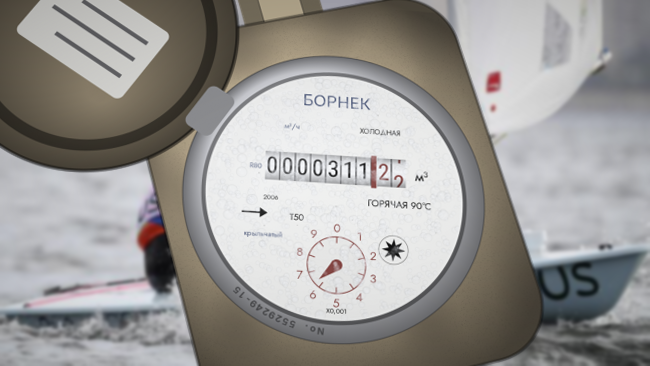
311.216 m³
